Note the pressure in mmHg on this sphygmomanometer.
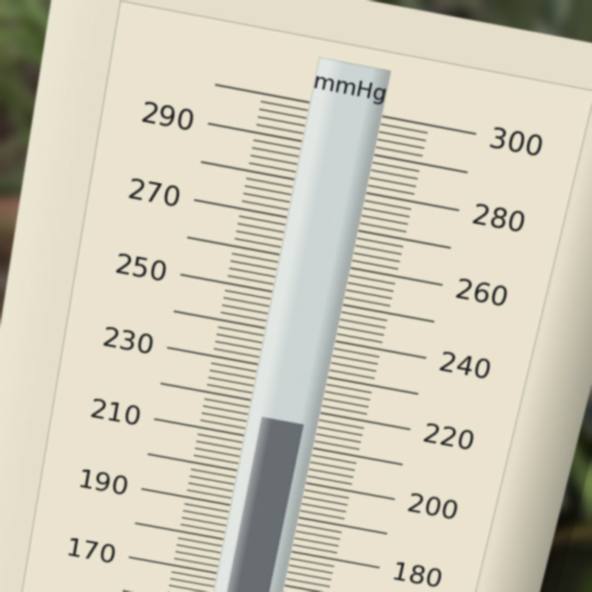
216 mmHg
